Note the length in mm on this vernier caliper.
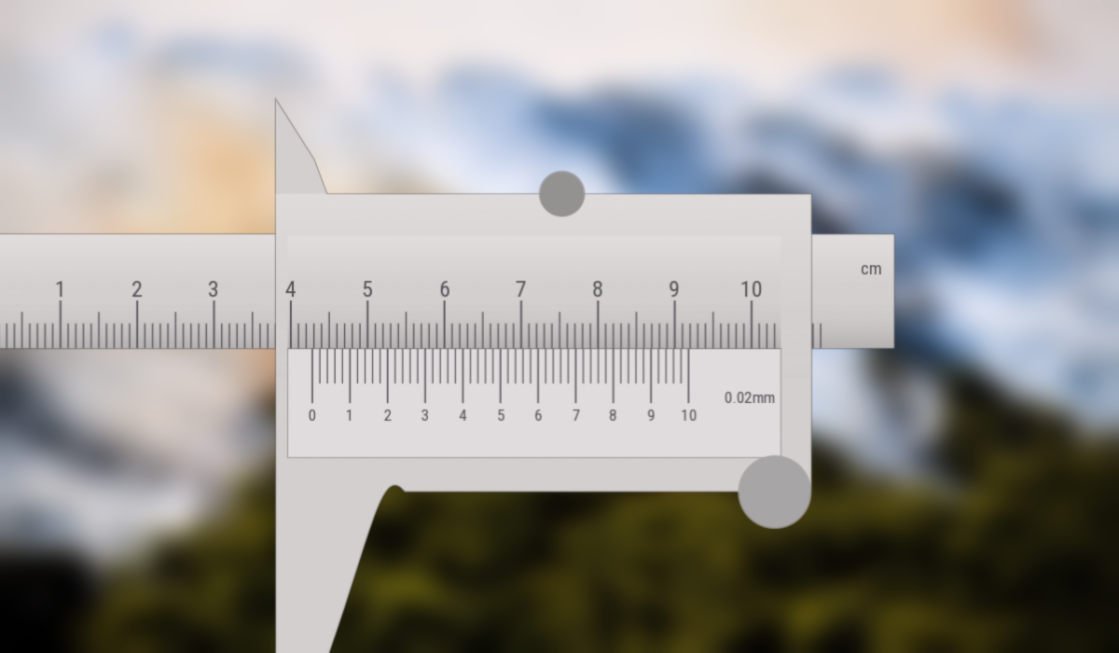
42.8 mm
